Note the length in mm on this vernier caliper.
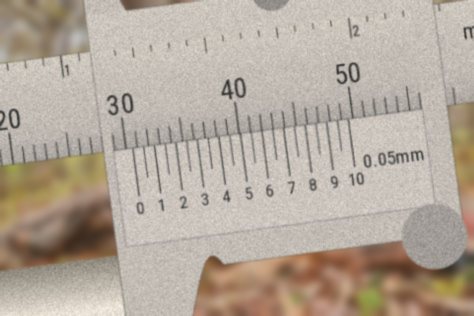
30.6 mm
